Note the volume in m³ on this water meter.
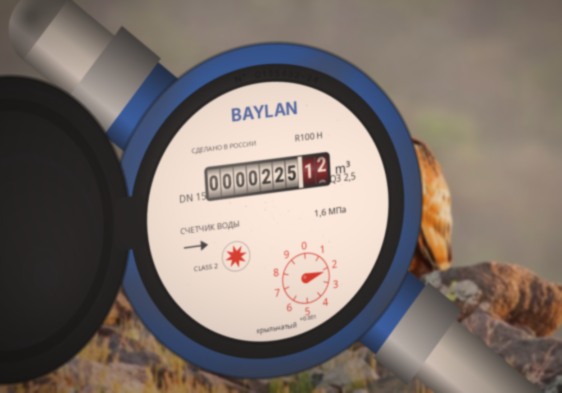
225.122 m³
